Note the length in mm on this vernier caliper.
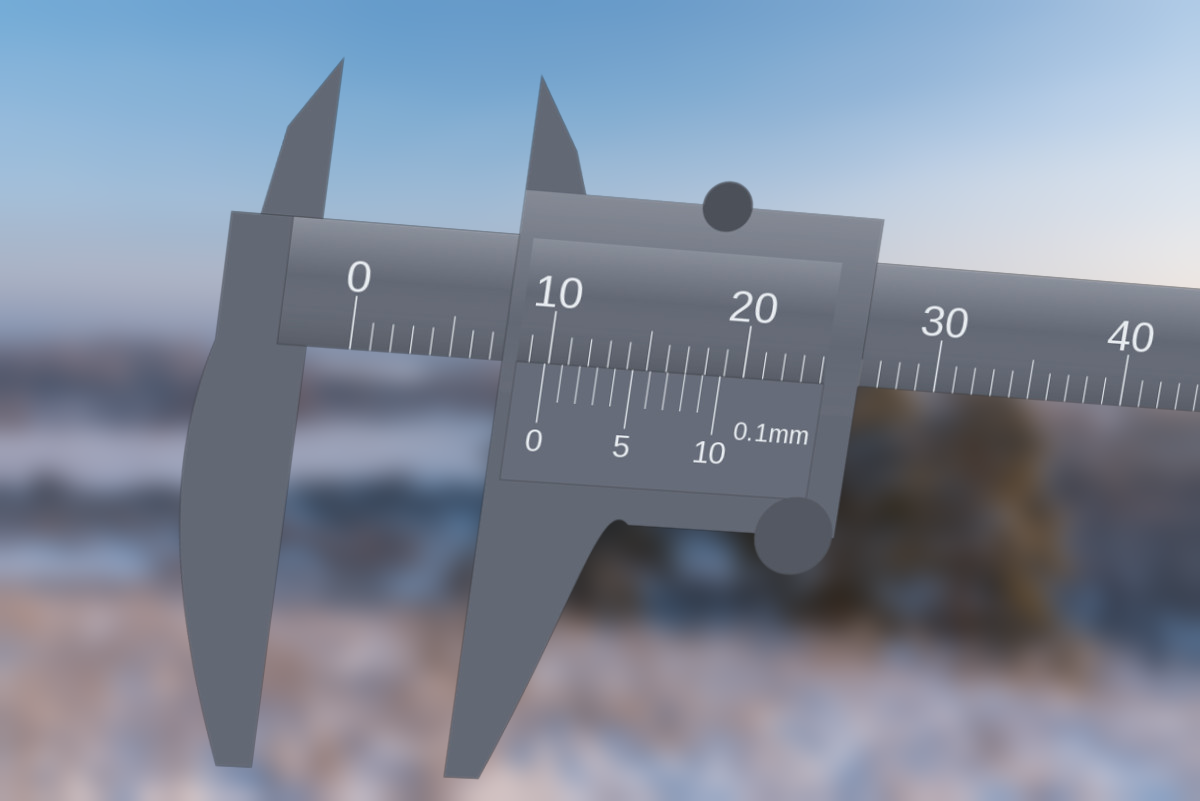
9.8 mm
